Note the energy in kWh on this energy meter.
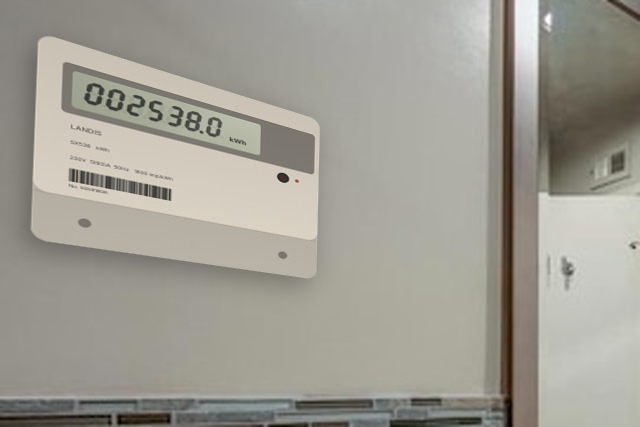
2538.0 kWh
